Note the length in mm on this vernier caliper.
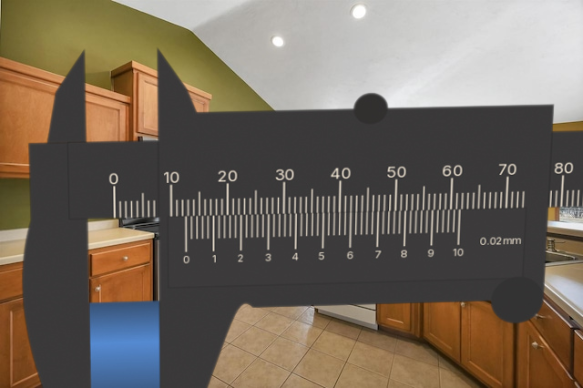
12.6 mm
